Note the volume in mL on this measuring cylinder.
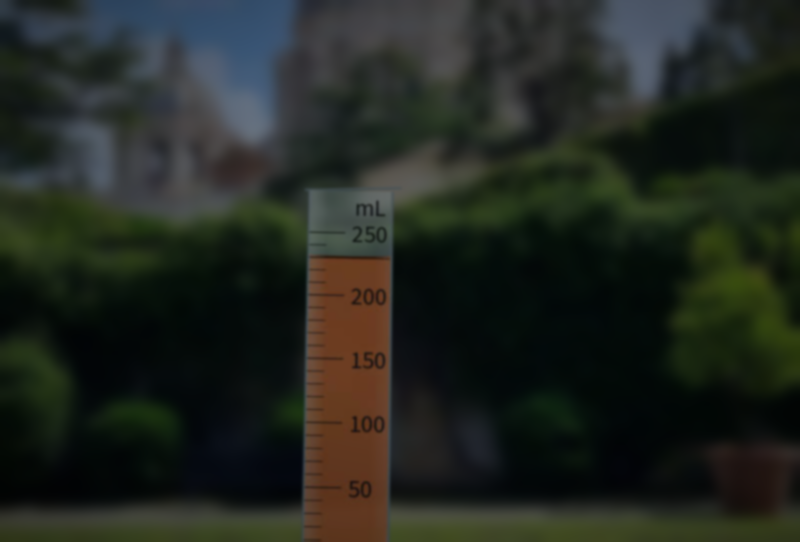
230 mL
